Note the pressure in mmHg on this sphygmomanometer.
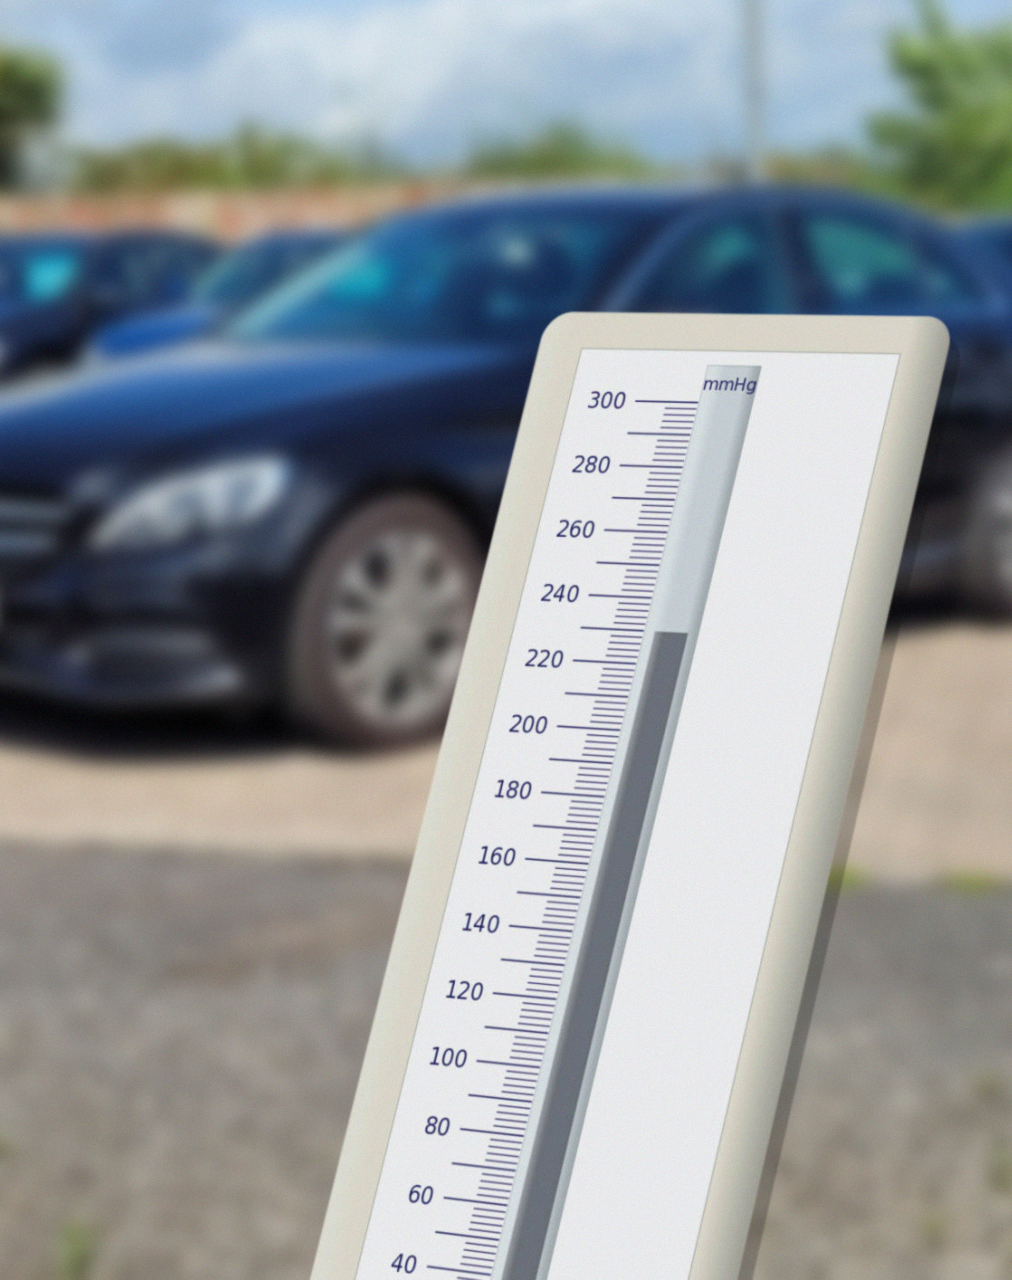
230 mmHg
